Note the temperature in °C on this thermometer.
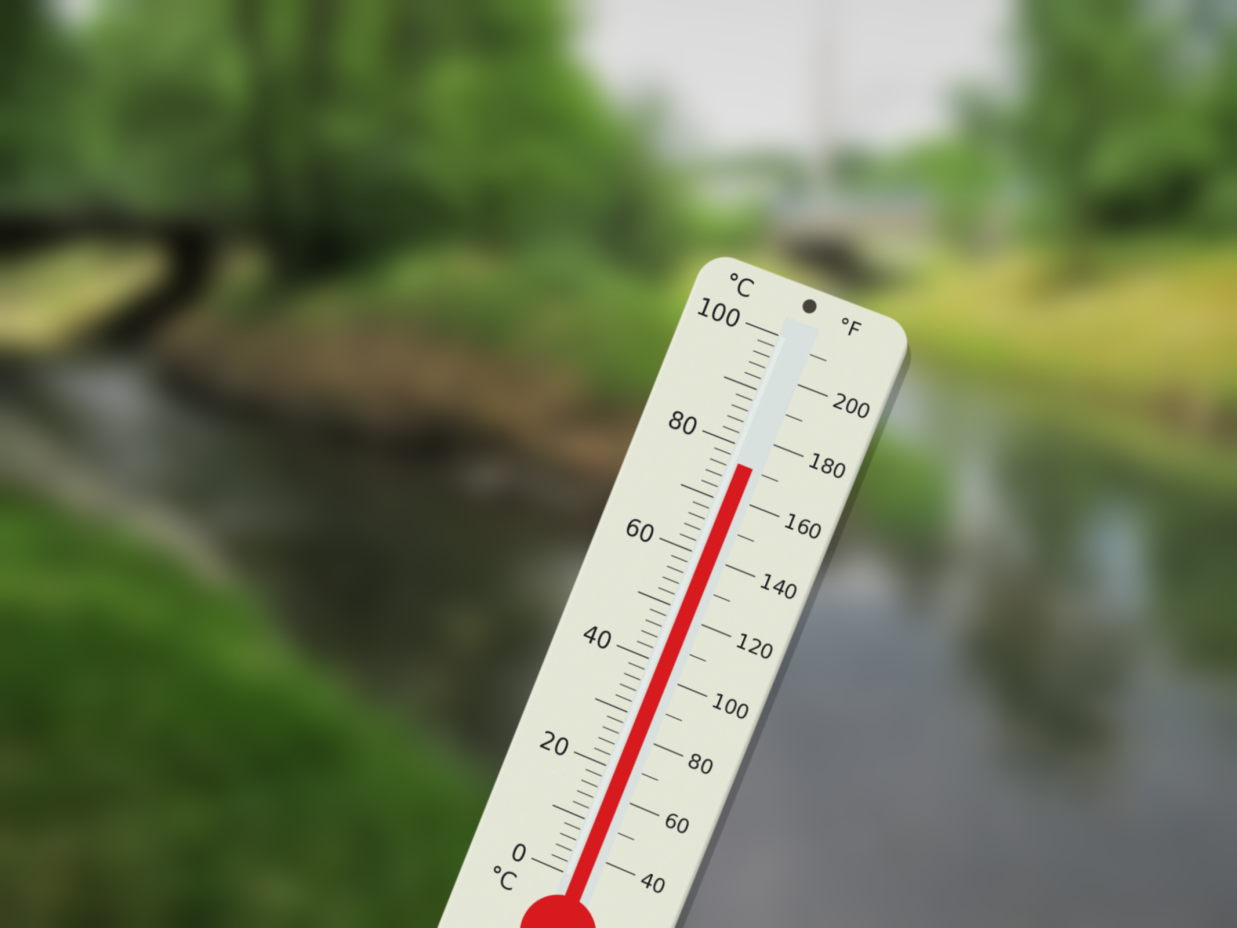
77 °C
